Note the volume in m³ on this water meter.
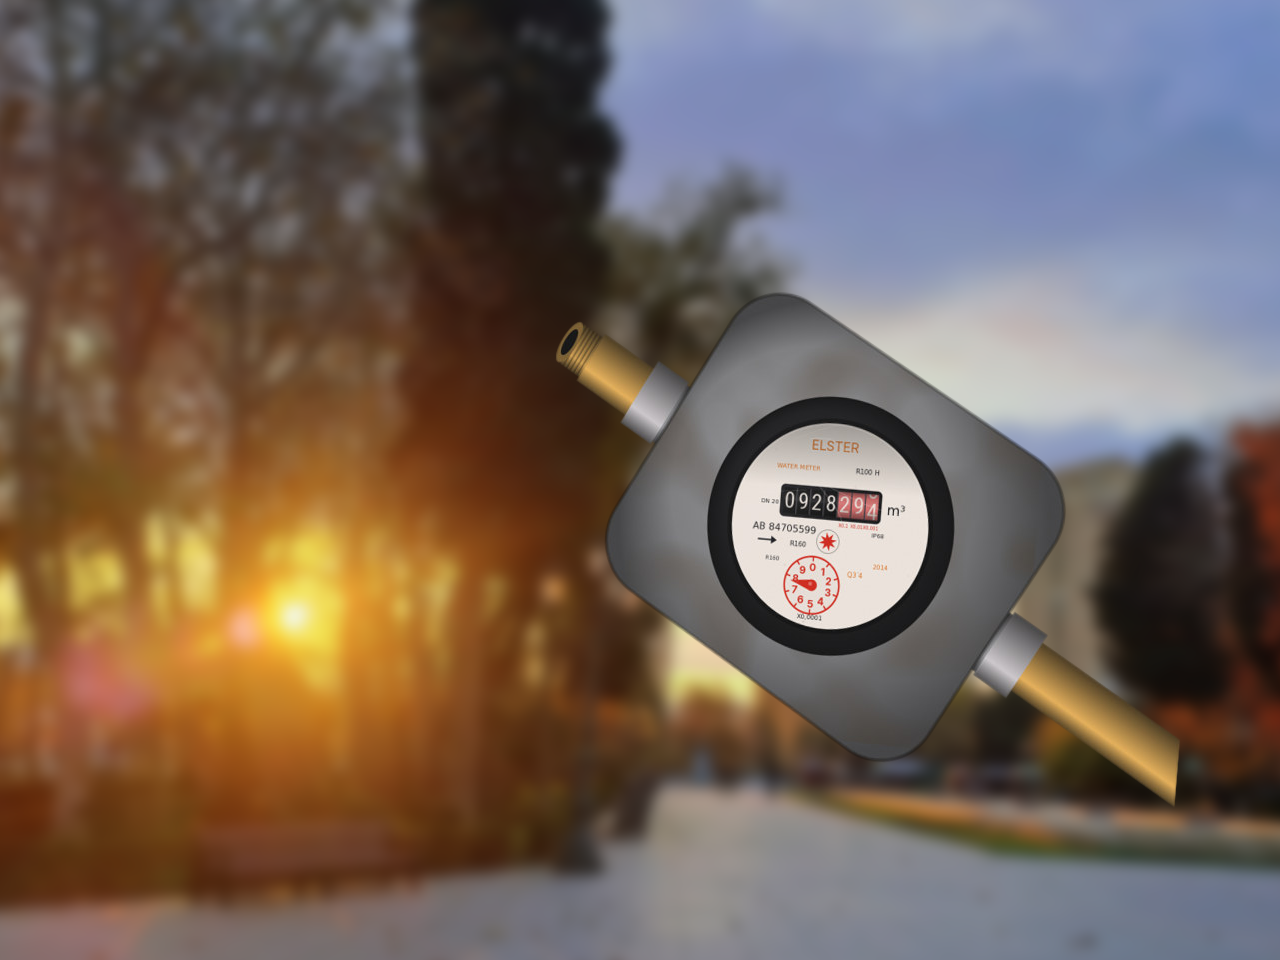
928.2937 m³
